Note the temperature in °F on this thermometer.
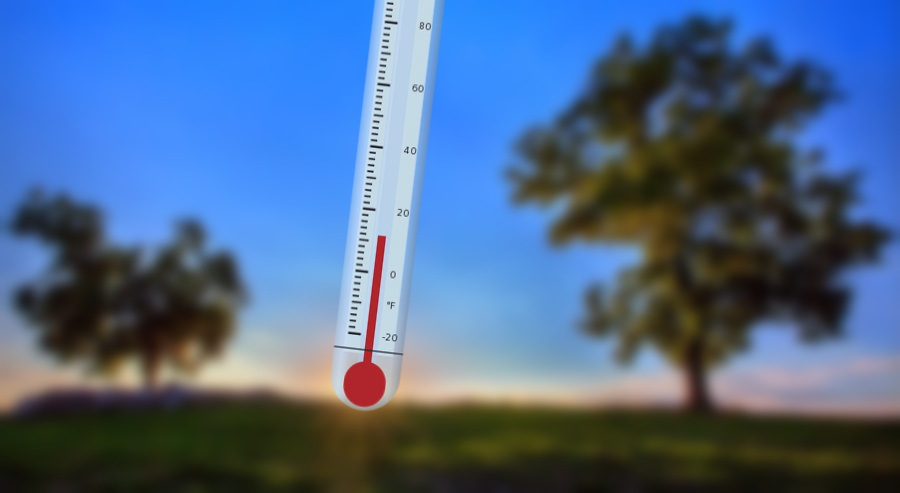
12 °F
